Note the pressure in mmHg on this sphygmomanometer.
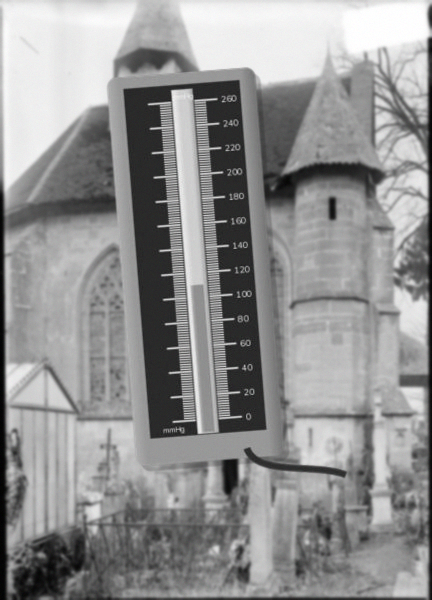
110 mmHg
